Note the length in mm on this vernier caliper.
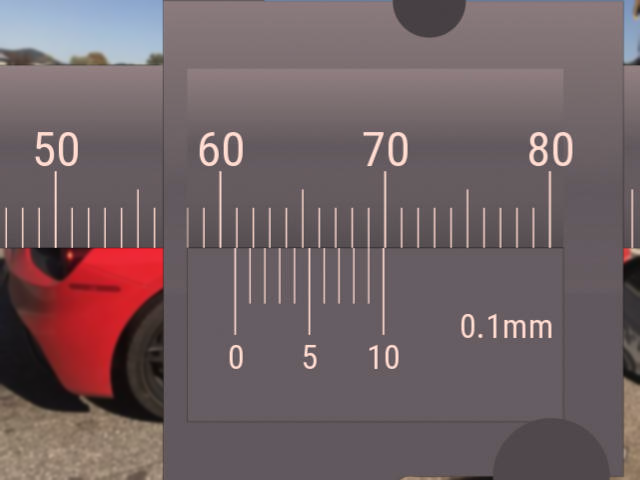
60.9 mm
